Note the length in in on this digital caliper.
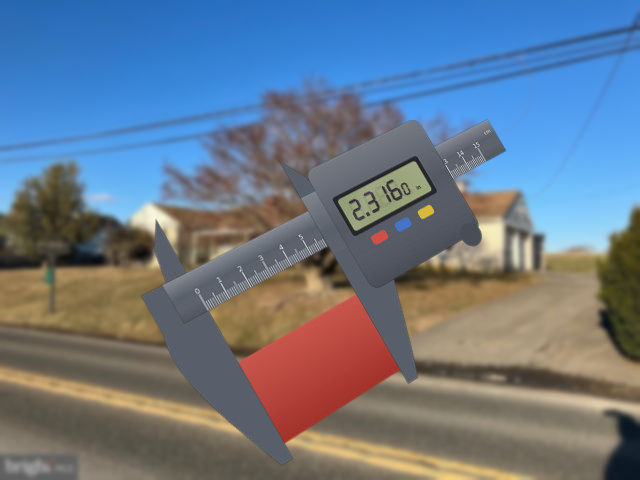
2.3160 in
